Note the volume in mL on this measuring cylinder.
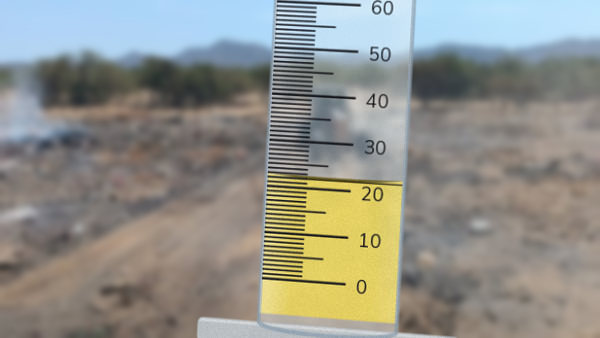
22 mL
